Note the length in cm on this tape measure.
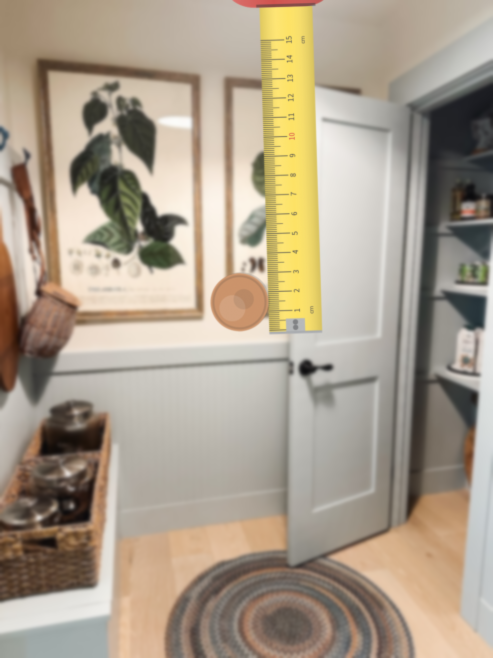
3 cm
